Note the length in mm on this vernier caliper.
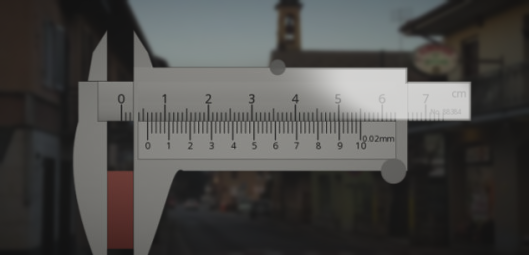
6.0 mm
